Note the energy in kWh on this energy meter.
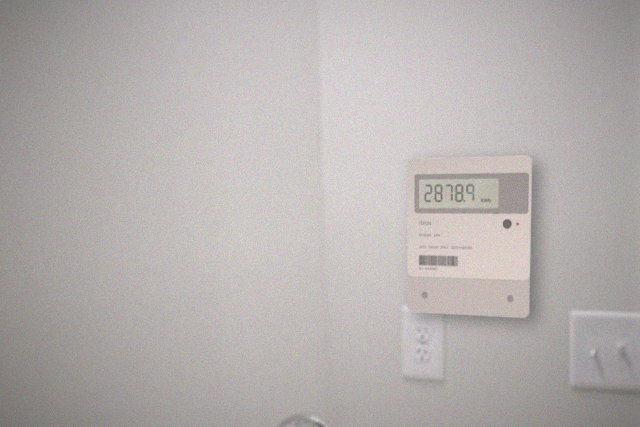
2878.9 kWh
